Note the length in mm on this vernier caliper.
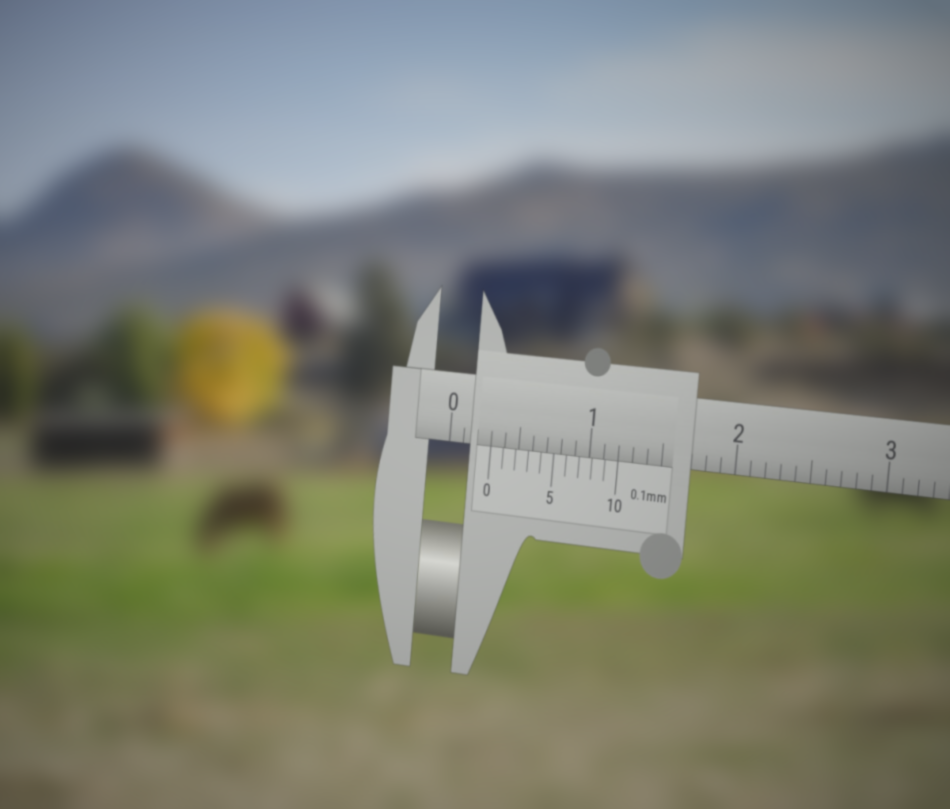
3.0 mm
